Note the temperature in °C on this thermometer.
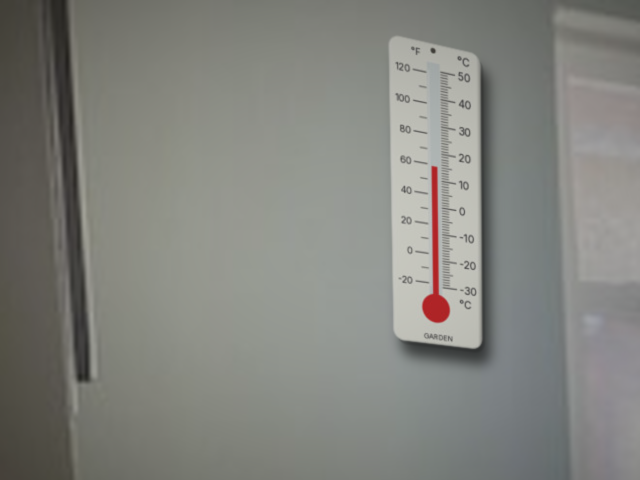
15 °C
